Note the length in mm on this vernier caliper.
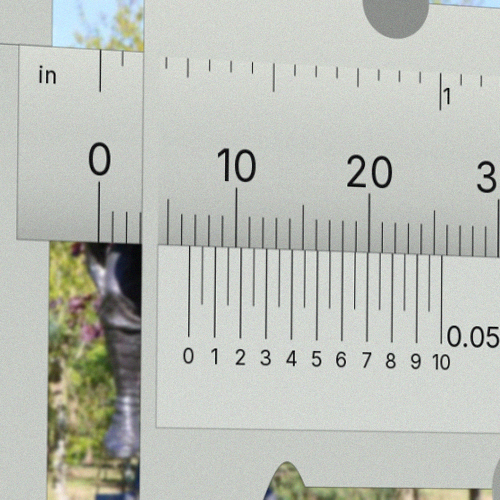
6.6 mm
